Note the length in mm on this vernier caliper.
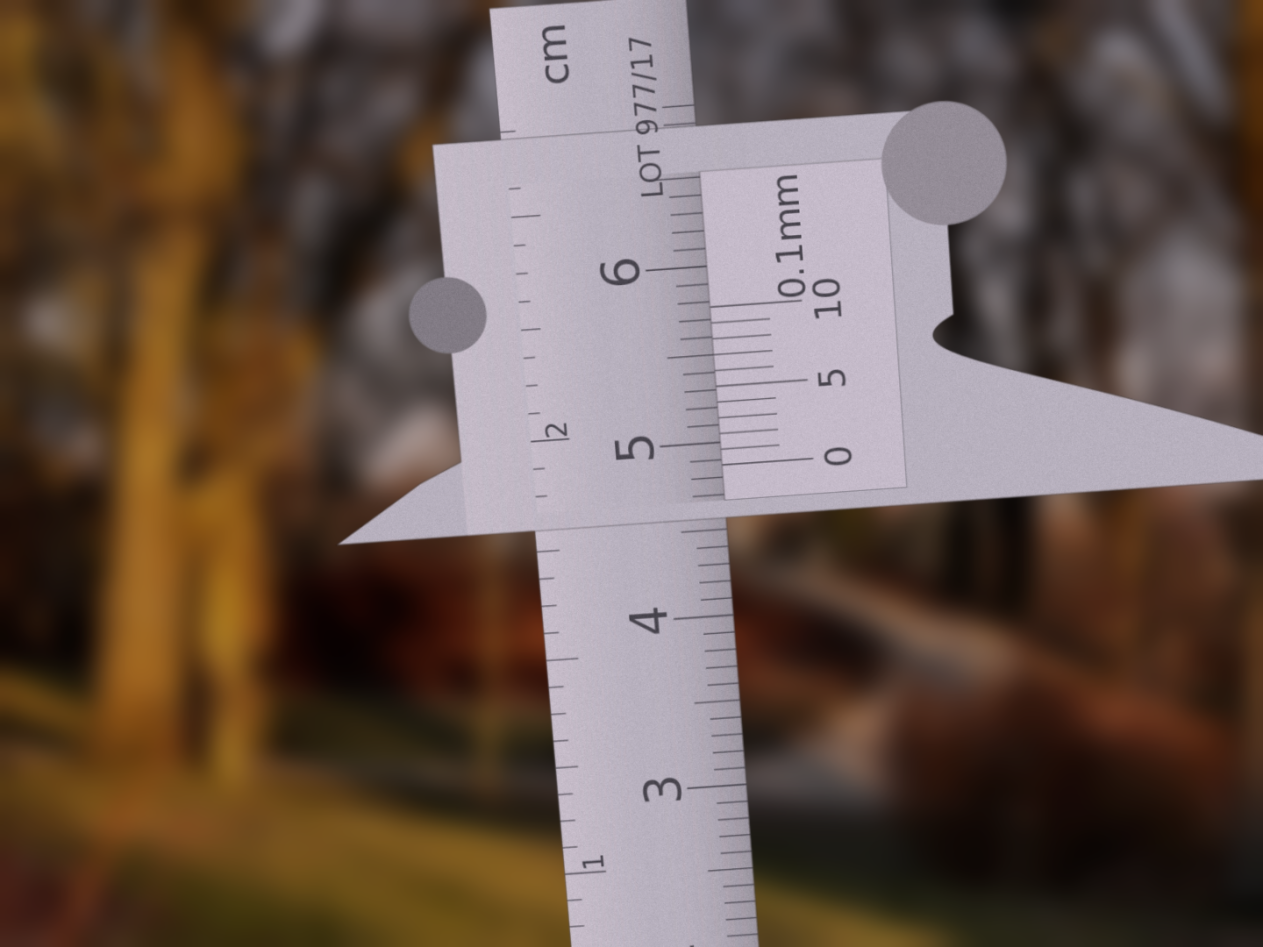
48.7 mm
